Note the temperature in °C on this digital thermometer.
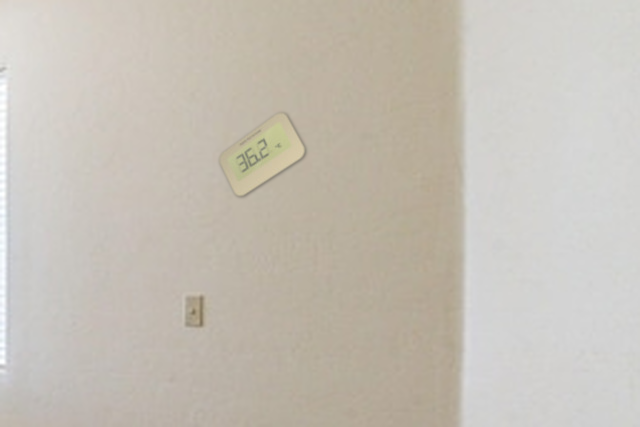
36.2 °C
